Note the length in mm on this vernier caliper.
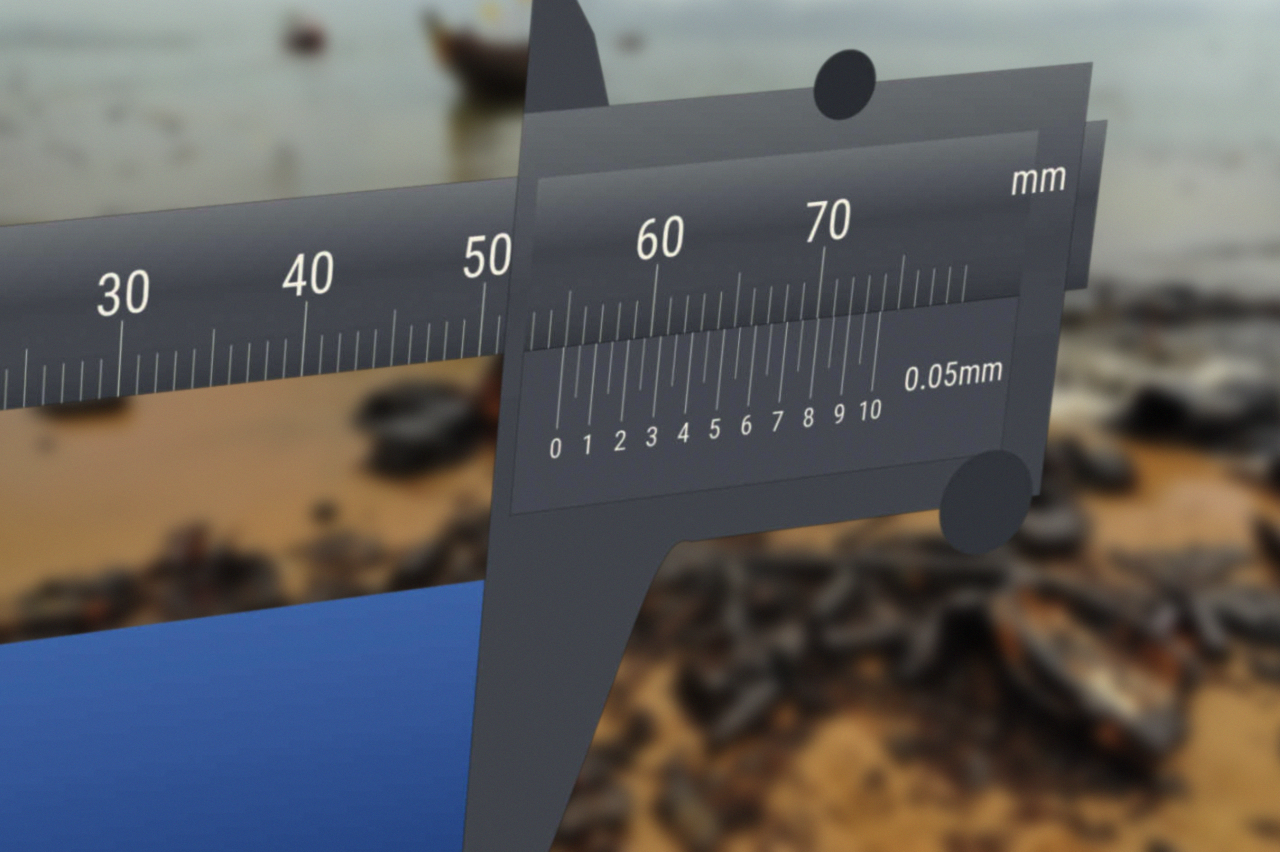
54.9 mm
